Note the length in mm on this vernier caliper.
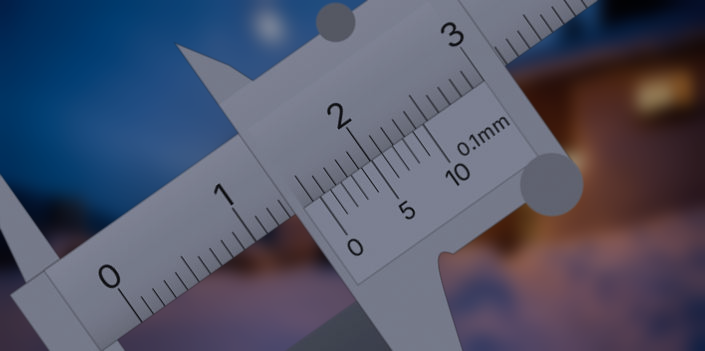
15.6 mm
